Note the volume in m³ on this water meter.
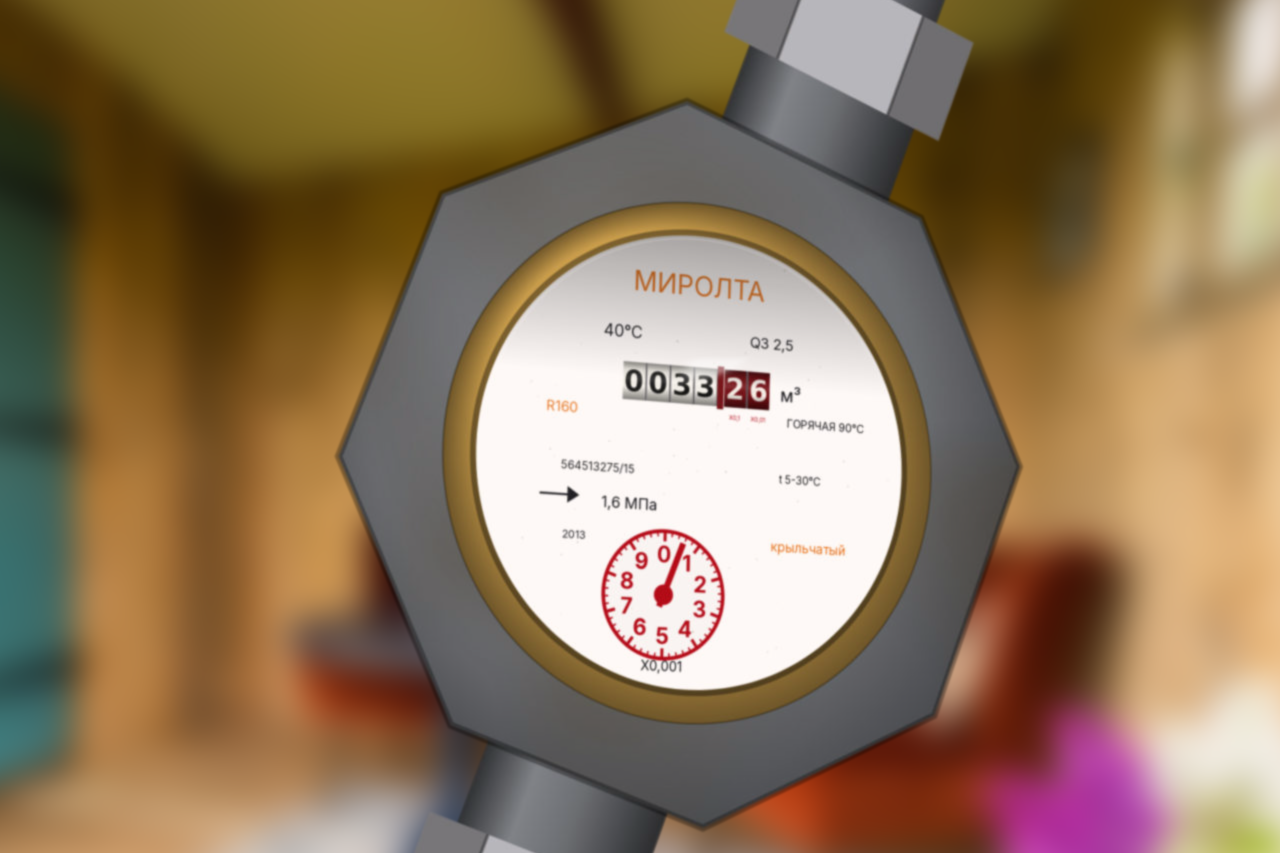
33.260 m³
